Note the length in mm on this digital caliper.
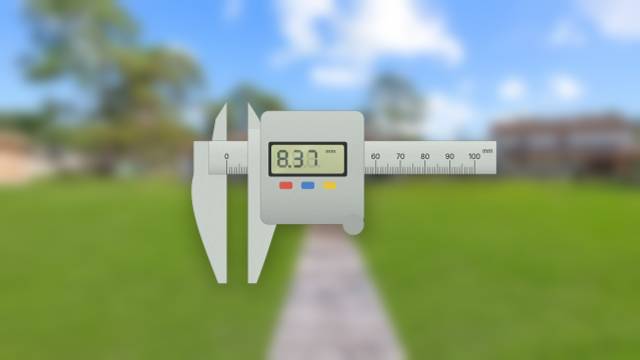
8.37 mm
